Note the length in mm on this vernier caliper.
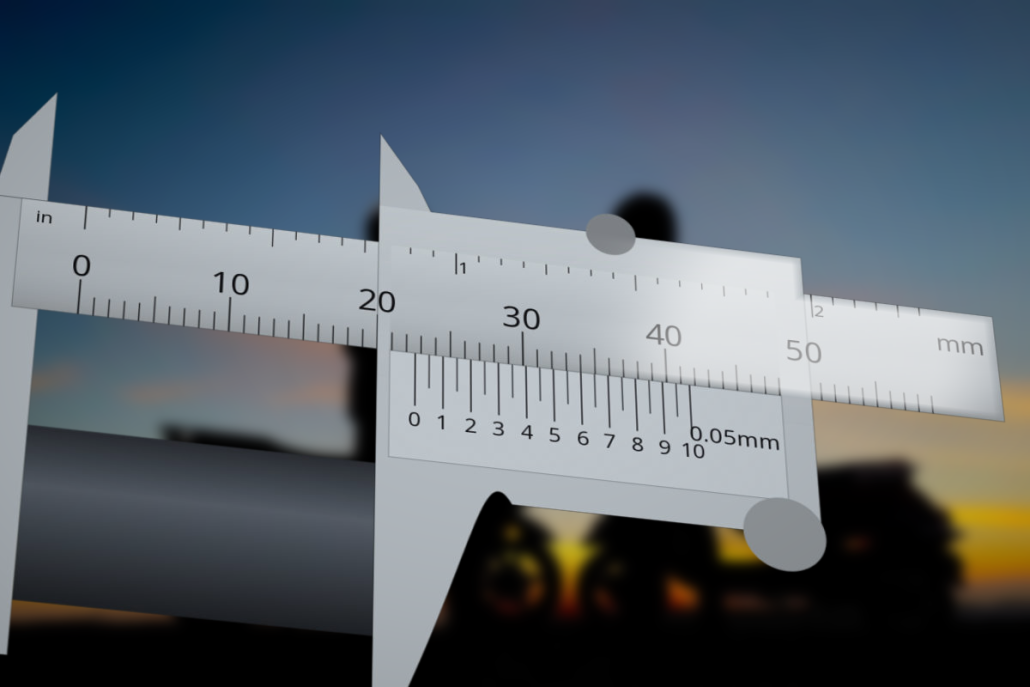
22.6 mm
